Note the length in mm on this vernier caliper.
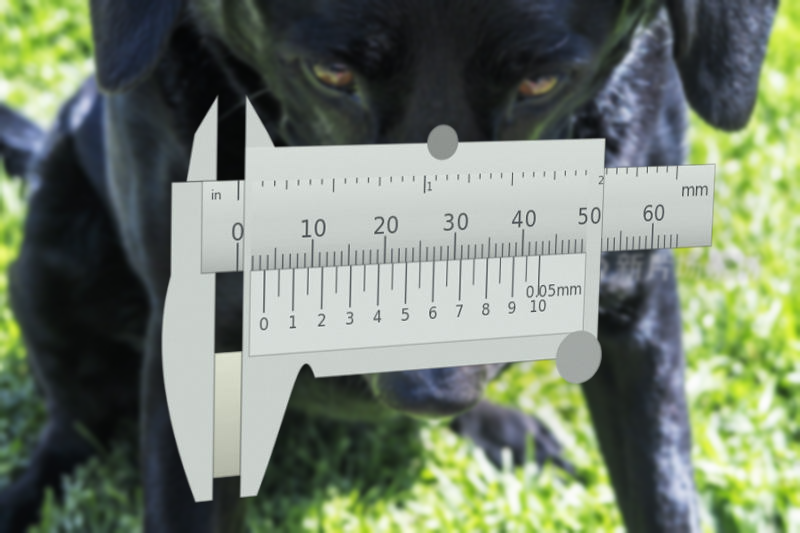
3.6 mm
